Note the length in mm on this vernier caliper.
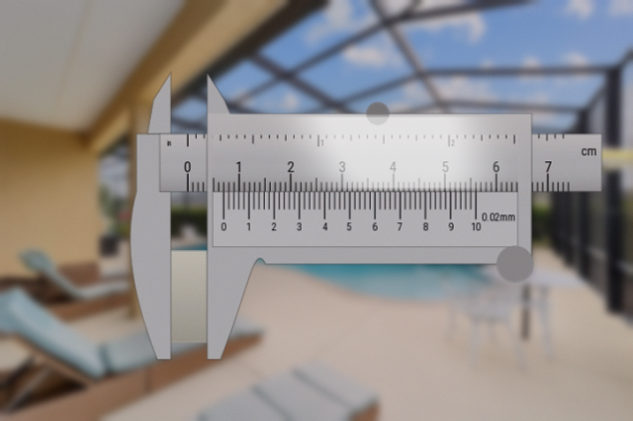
7.0 mm
